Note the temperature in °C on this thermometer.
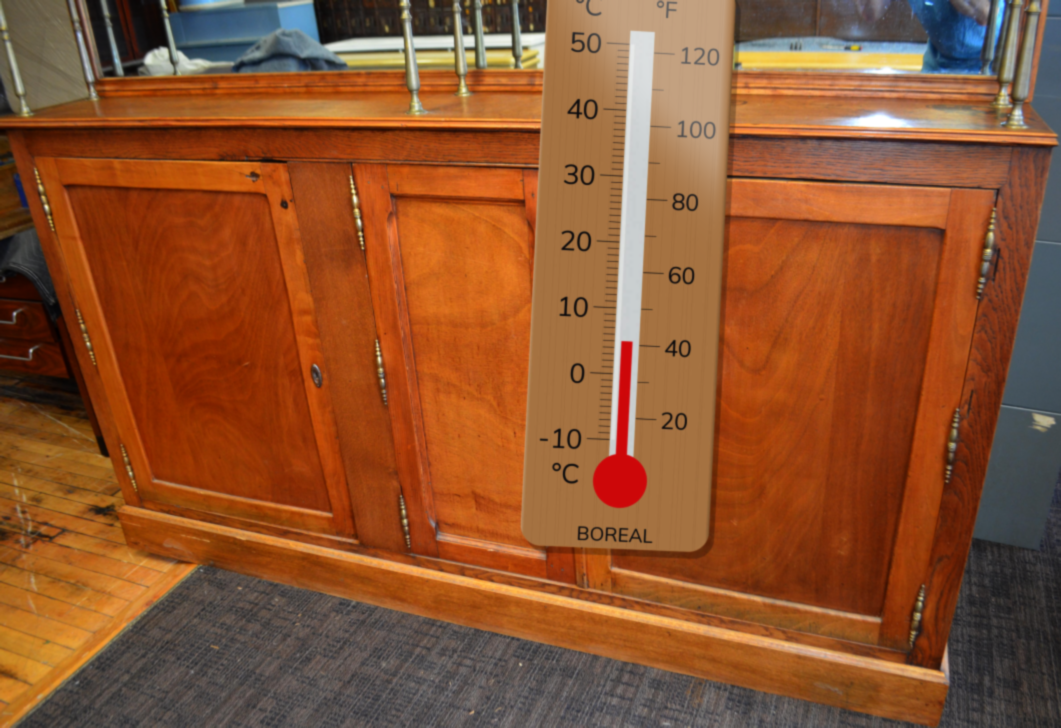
5 °C
